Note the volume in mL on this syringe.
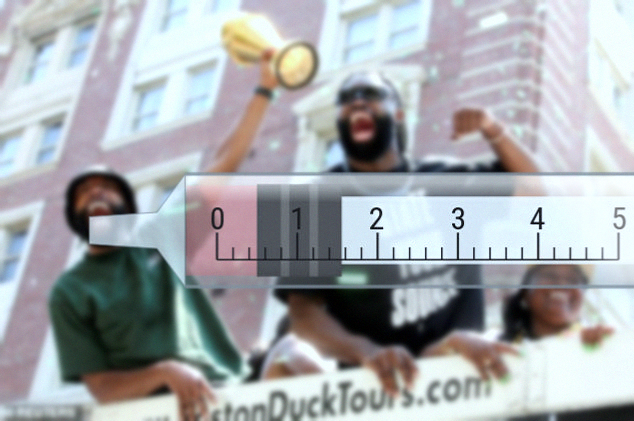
0.5 mL
